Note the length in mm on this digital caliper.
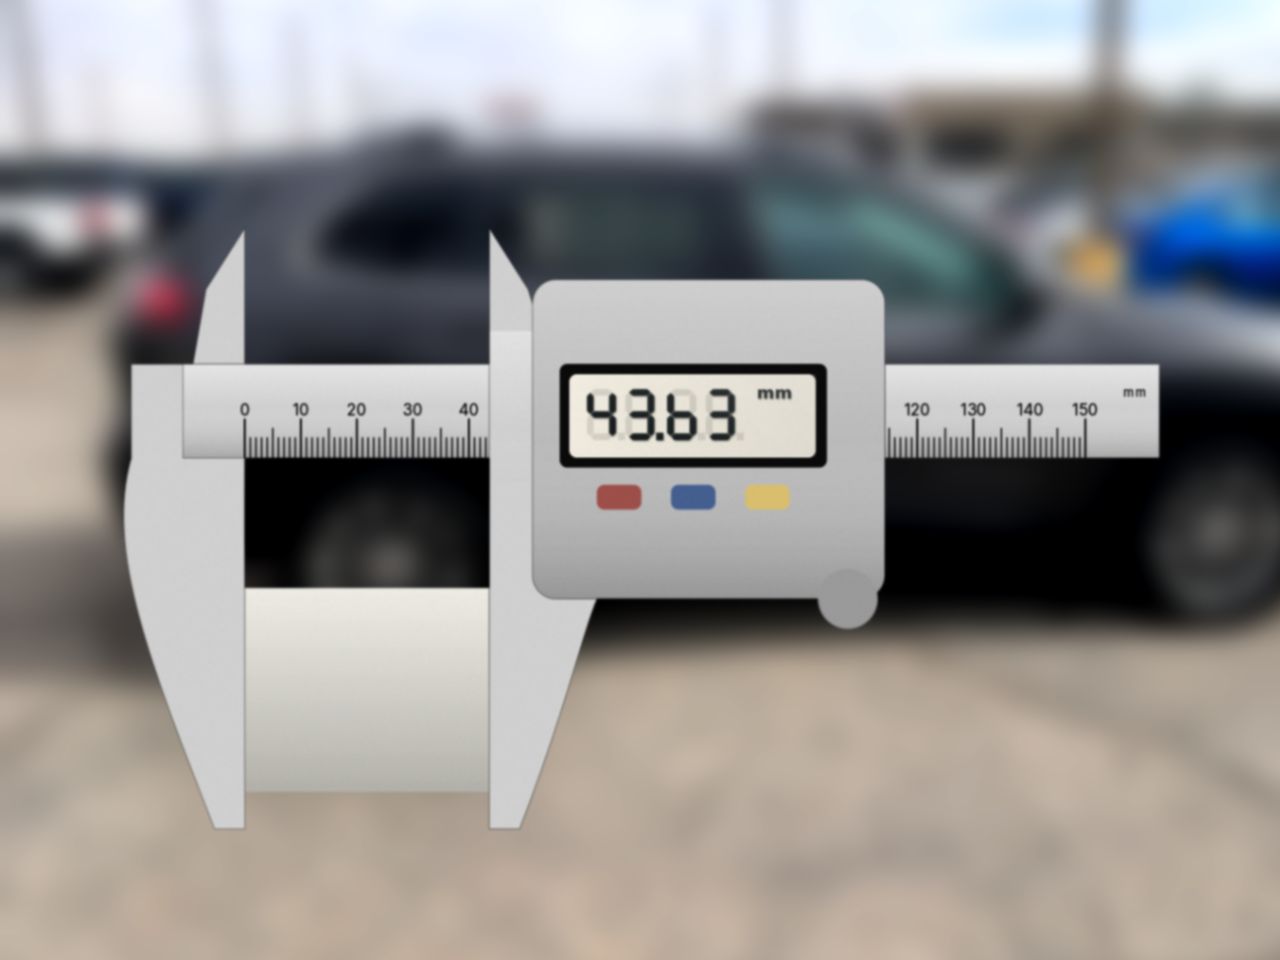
43.63 mm
